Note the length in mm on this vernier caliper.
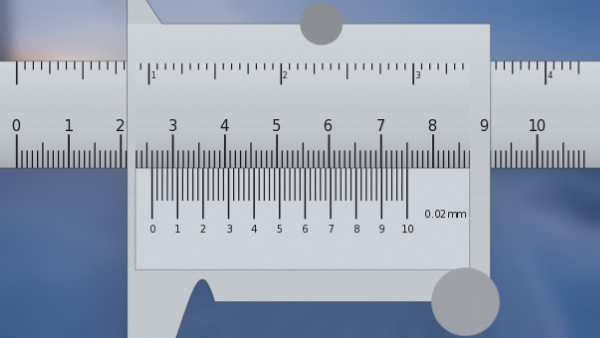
26.0 mm
